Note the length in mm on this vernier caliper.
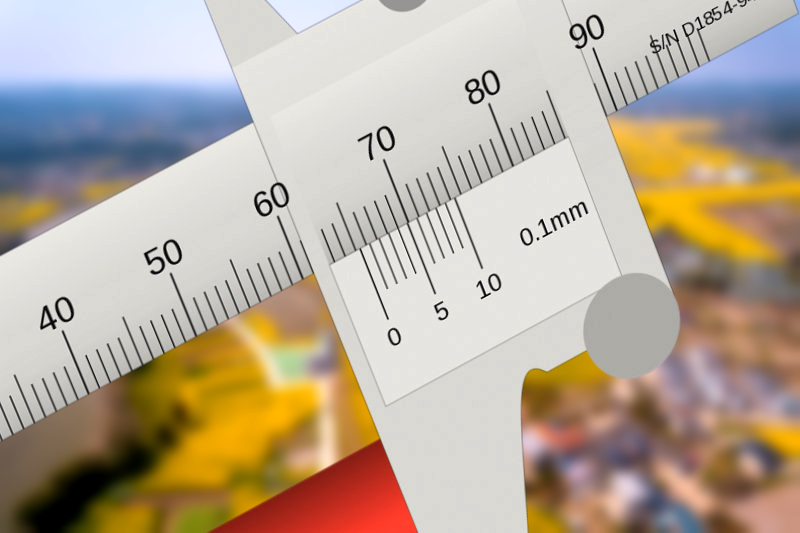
65.4 mm
